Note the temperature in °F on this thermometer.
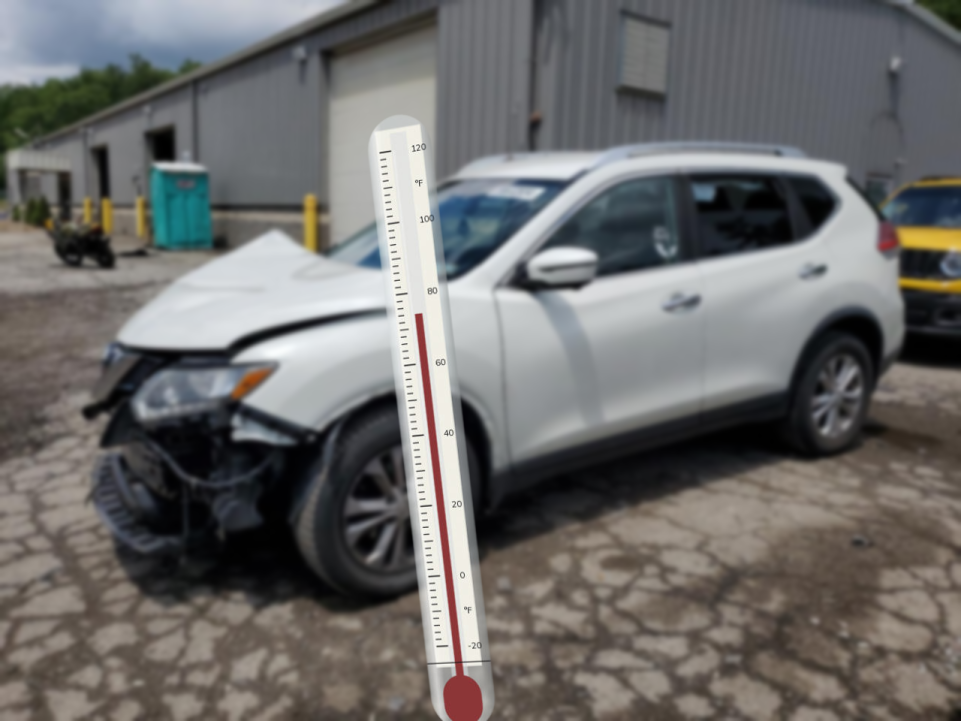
74 °F
